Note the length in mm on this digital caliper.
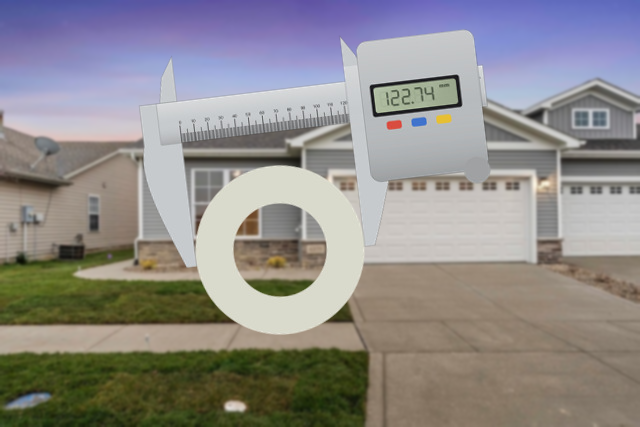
122.74 mm
